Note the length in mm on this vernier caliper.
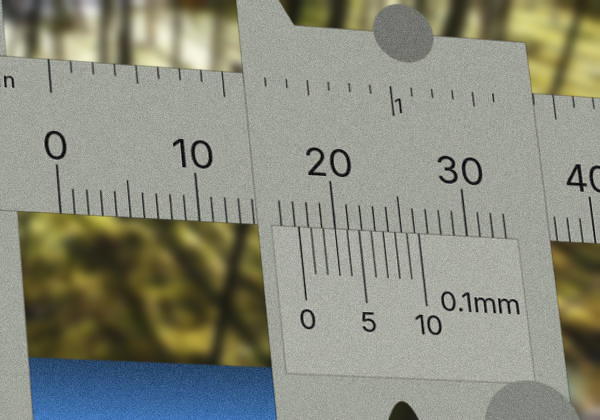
17.3 mm
